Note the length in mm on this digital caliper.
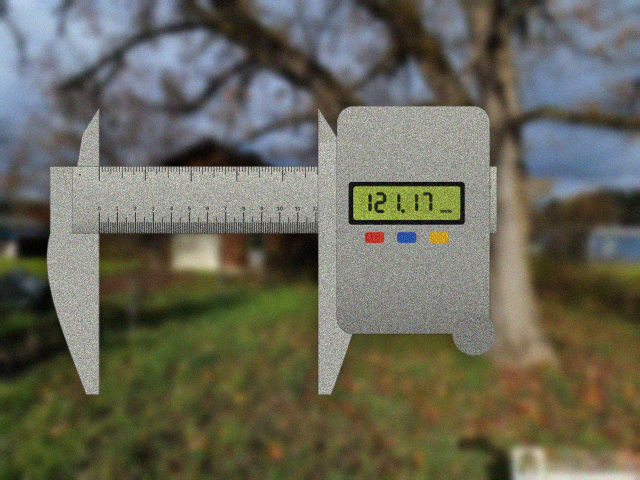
121.17 mm
